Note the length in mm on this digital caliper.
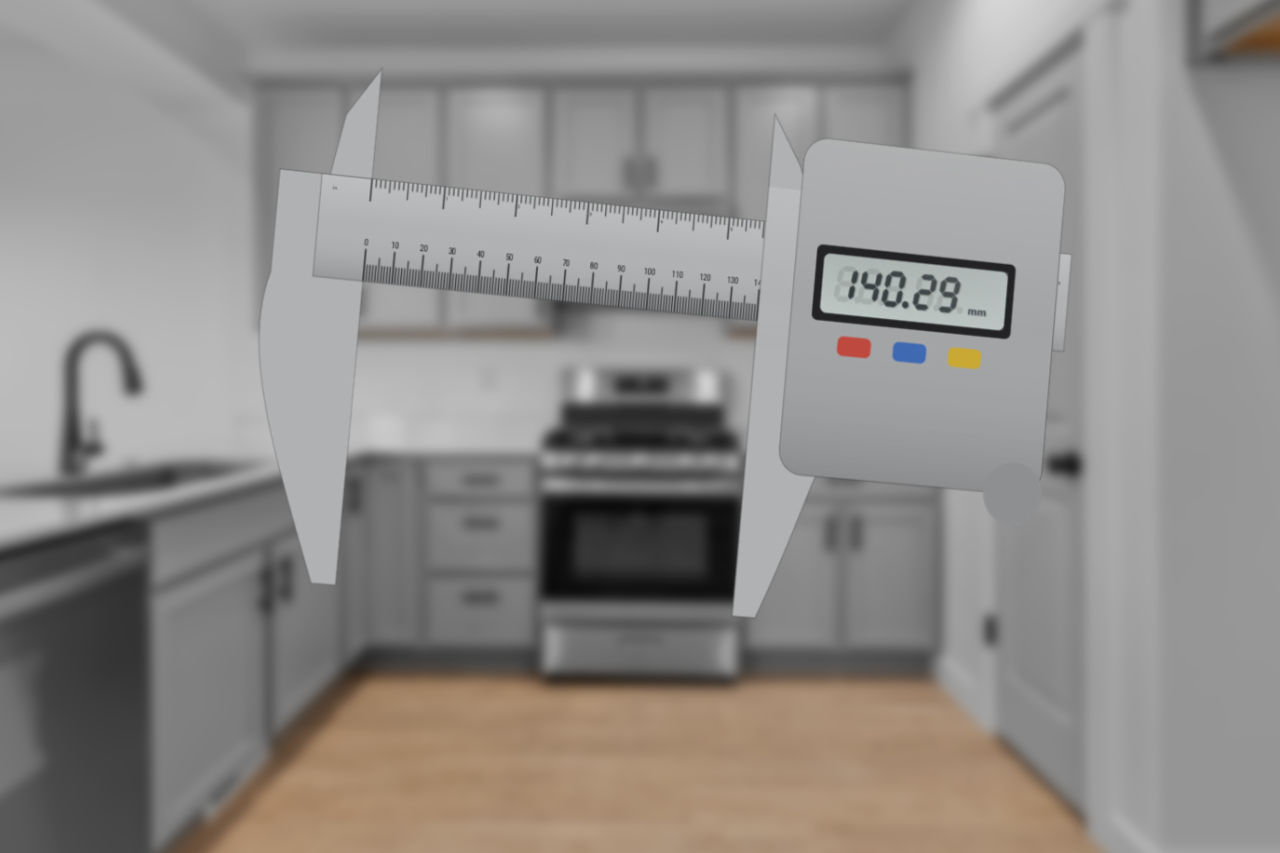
140.29 mm
